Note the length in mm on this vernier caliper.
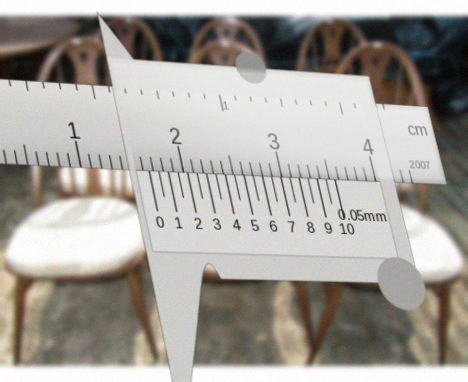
16.6 mm
